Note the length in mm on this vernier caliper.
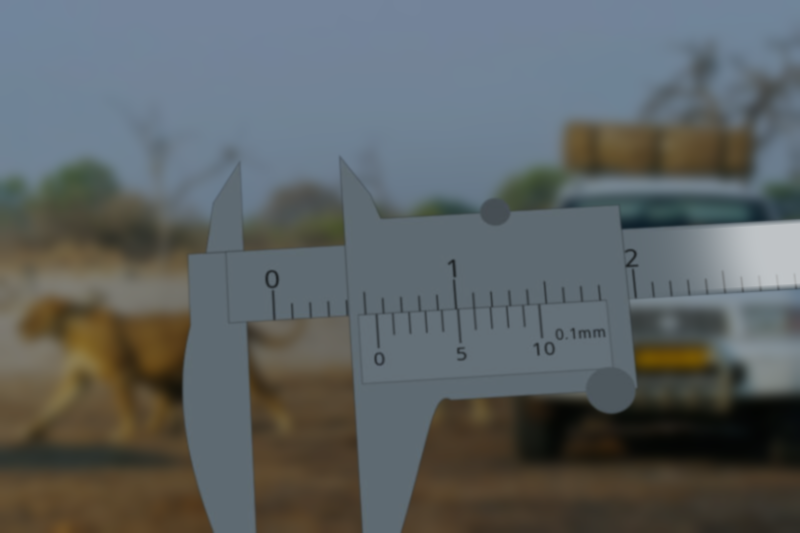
5.6 mm
